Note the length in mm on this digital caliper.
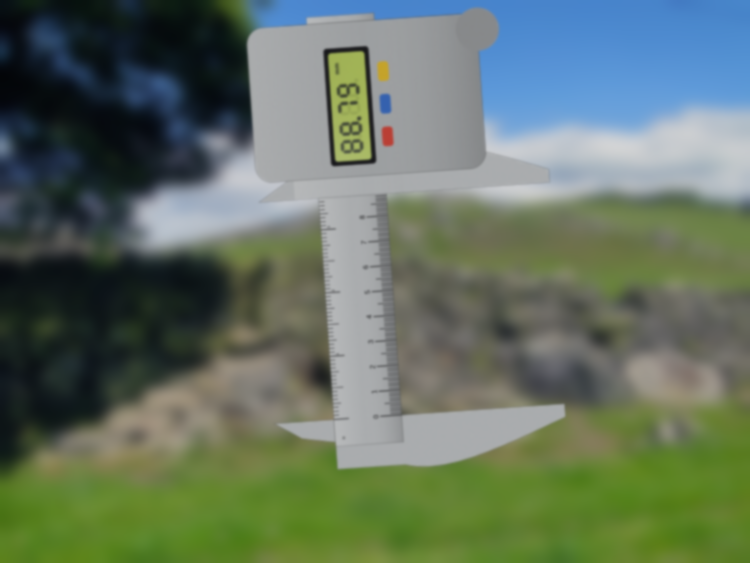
88.79 mm
